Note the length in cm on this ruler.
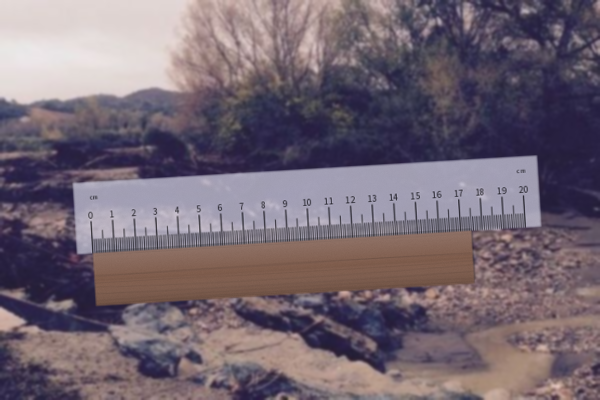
17.5 cm
